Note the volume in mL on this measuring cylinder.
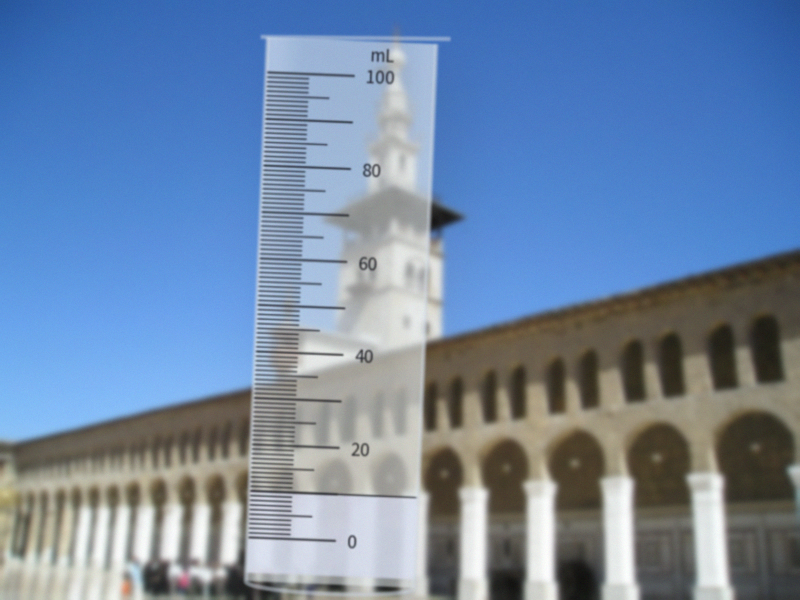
10 mL
